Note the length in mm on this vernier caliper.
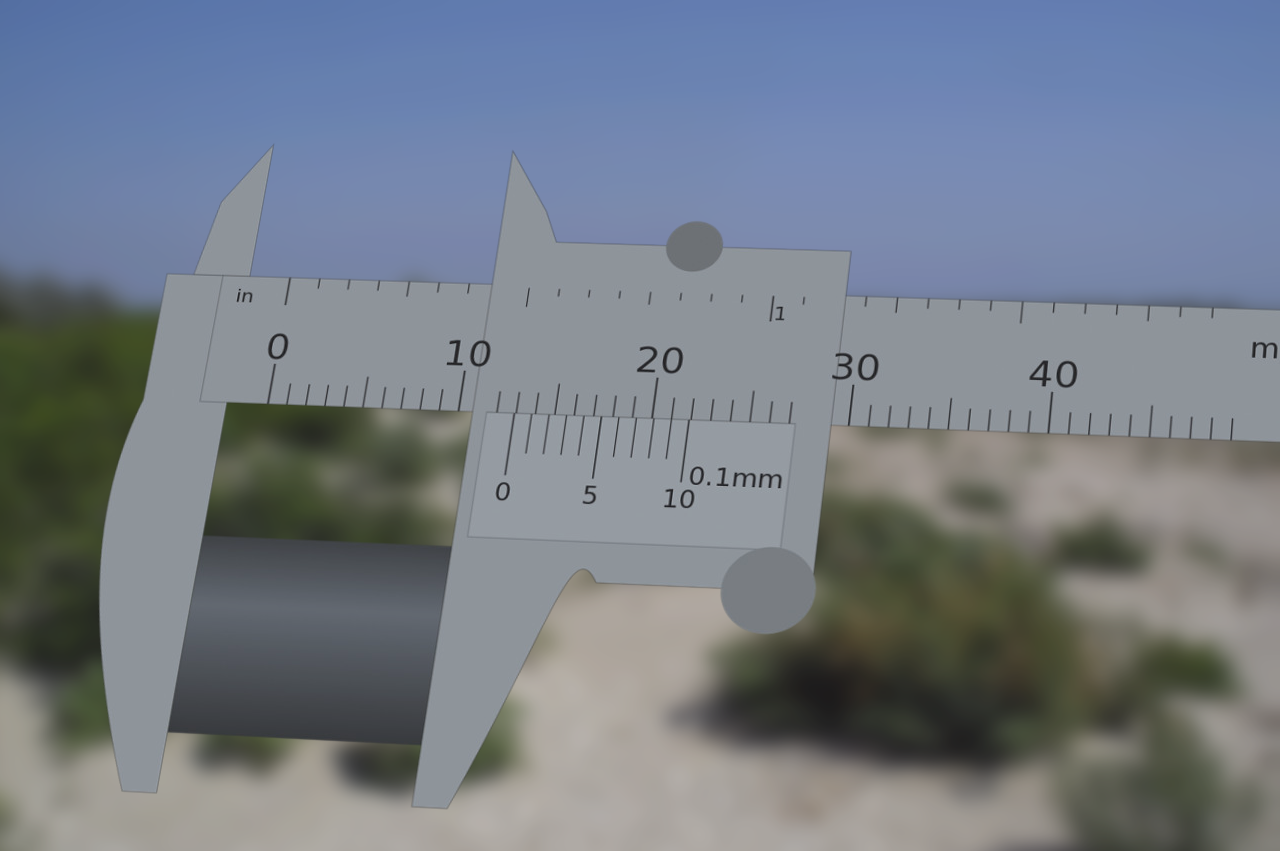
12.9 mm
